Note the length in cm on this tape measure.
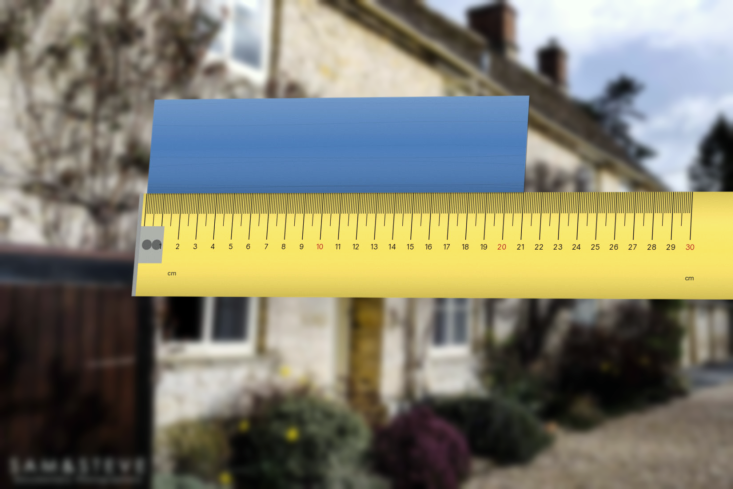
21 cm
